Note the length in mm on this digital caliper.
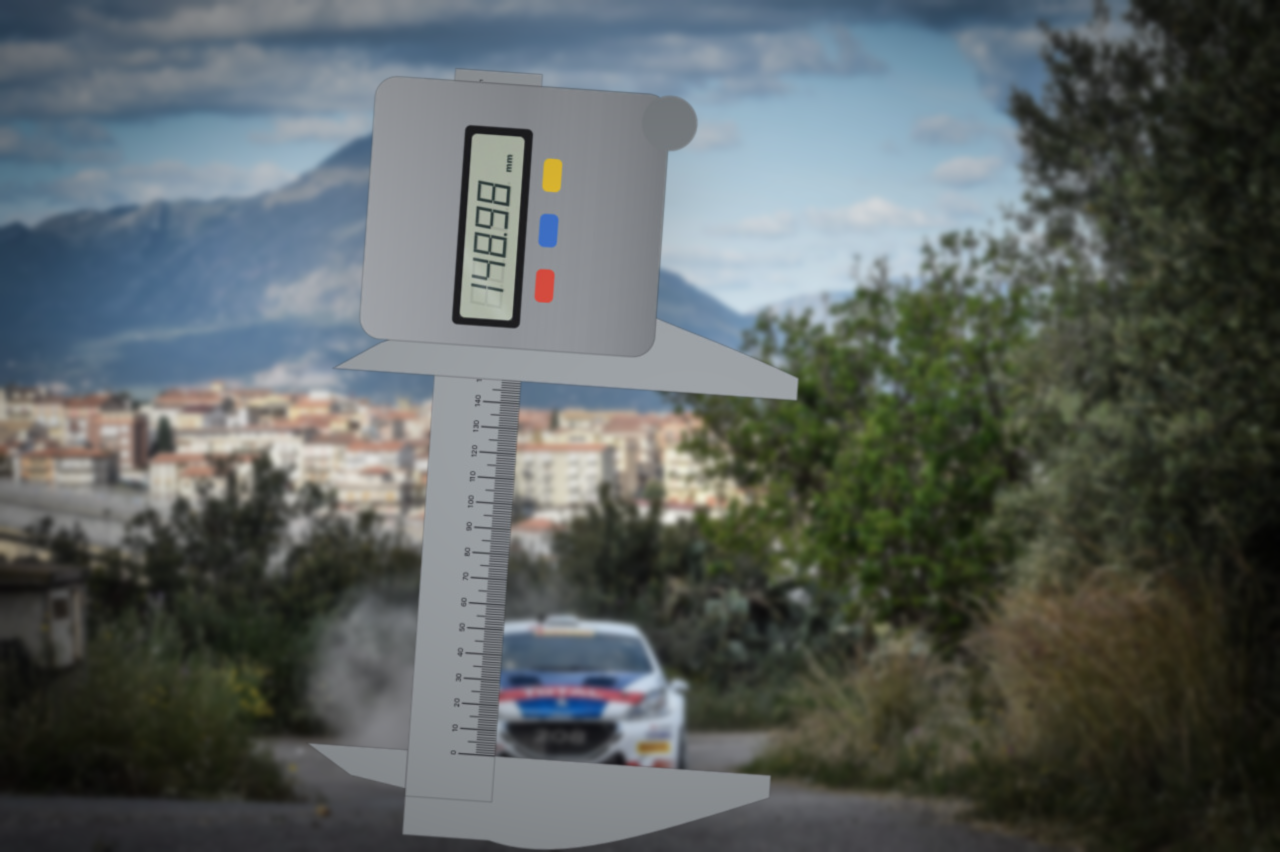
148.98 mm
